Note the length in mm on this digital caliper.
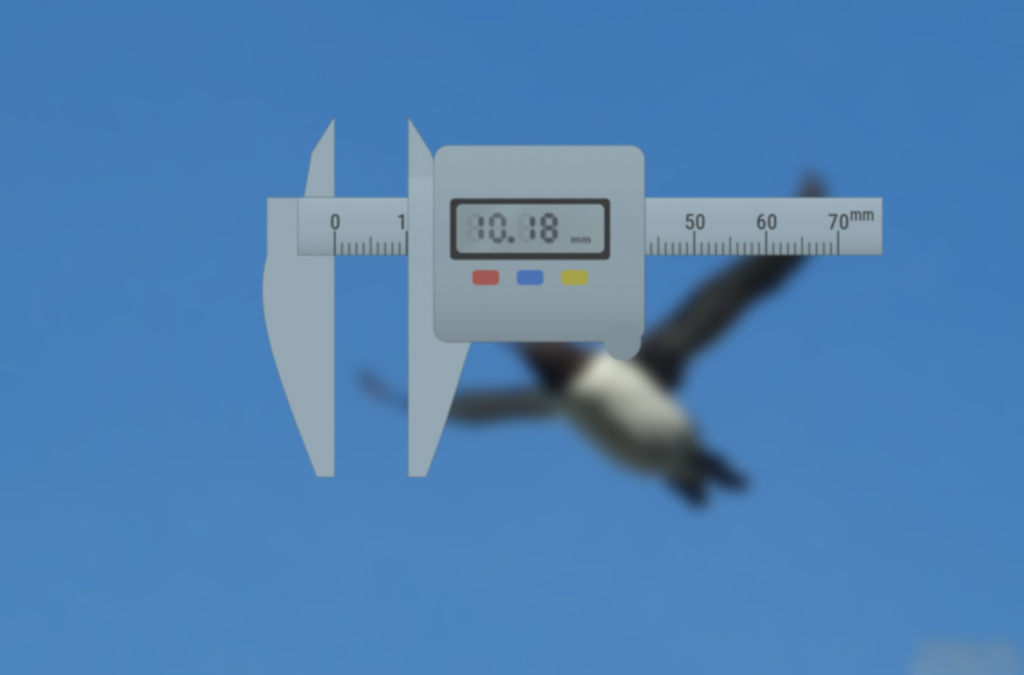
10.18 mm
